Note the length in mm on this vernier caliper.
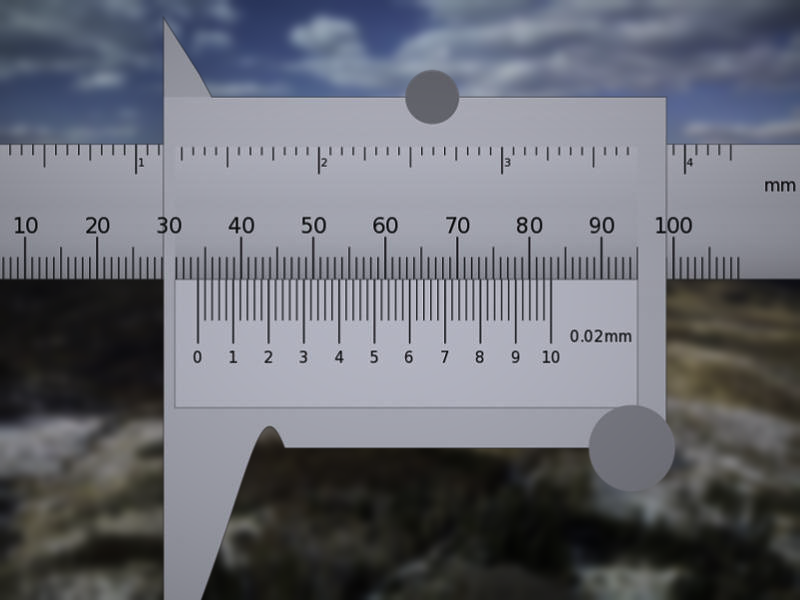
34.0 mm
